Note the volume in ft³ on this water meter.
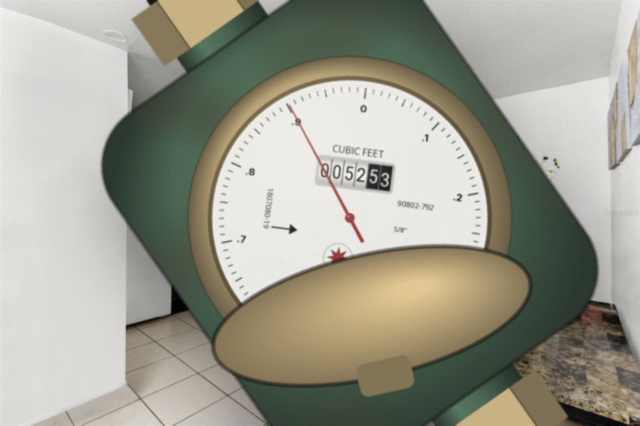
5252.90 ft³
